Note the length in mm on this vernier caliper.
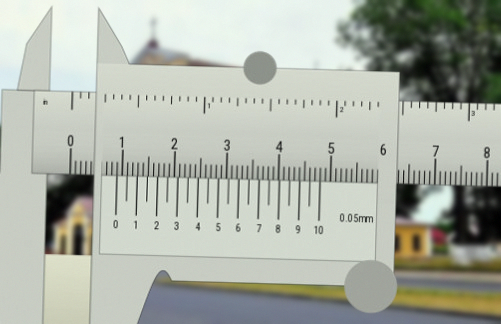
9.0 mm
